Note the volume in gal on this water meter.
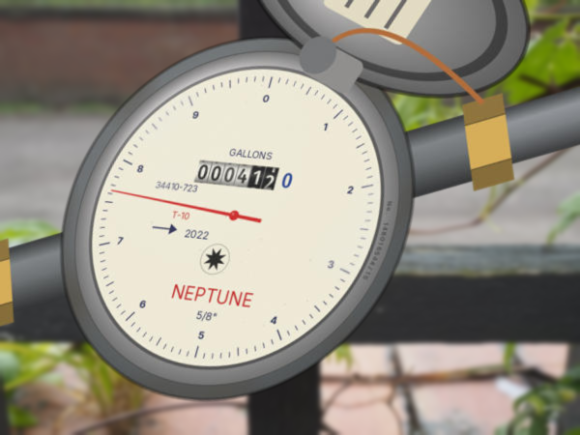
4117.6 gal
